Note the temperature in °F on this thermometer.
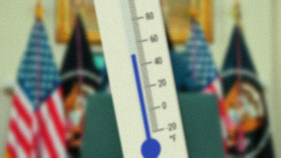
50 °F
